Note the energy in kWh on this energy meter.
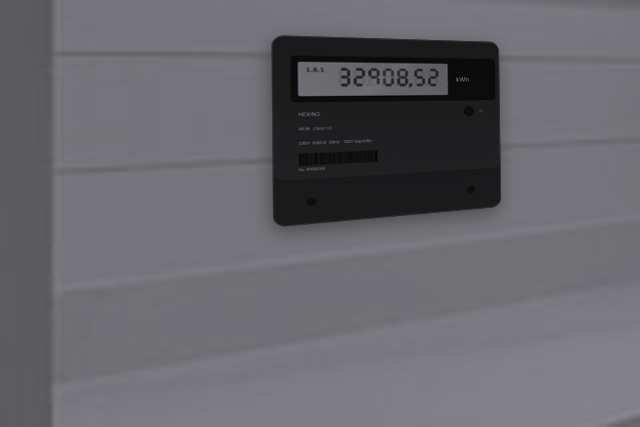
32908.52 kWh
